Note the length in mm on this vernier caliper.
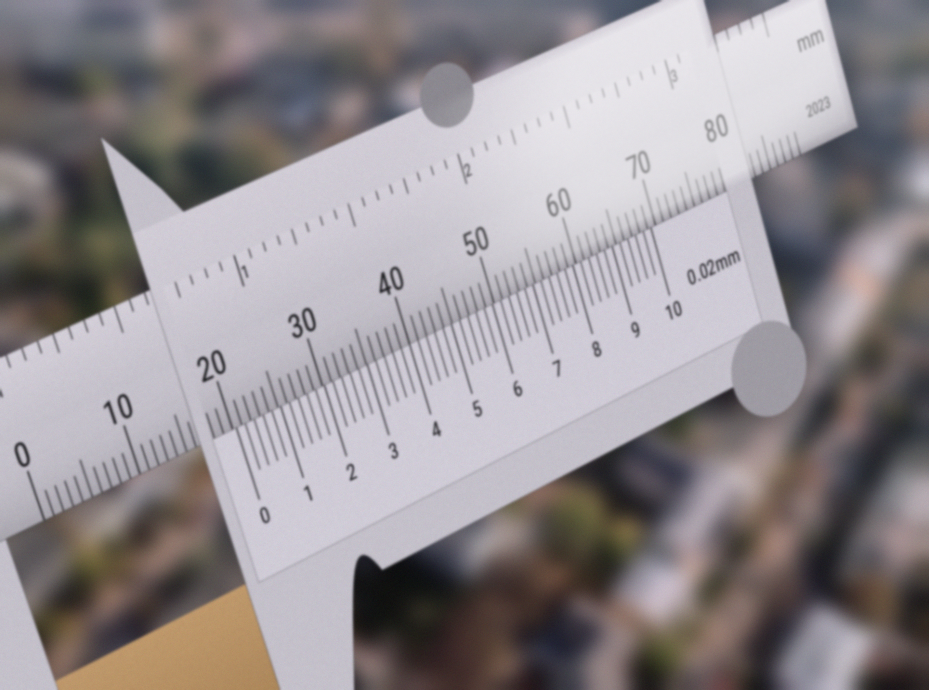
20.4 mm
